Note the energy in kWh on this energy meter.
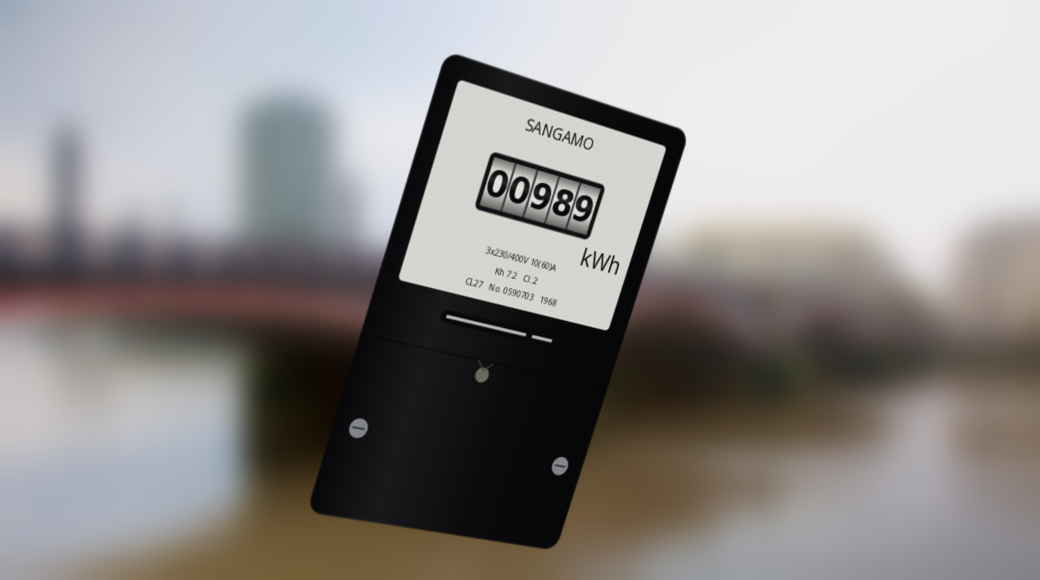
989 kWh
